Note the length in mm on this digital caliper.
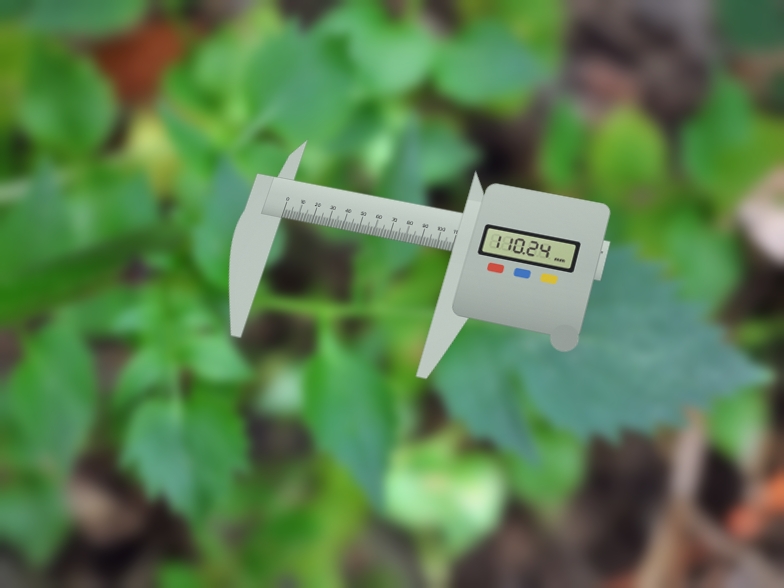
110.24 mm
